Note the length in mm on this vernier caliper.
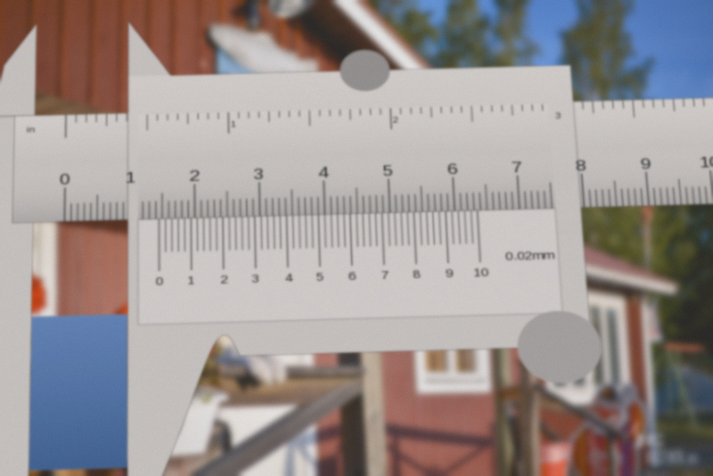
14.5 mm
